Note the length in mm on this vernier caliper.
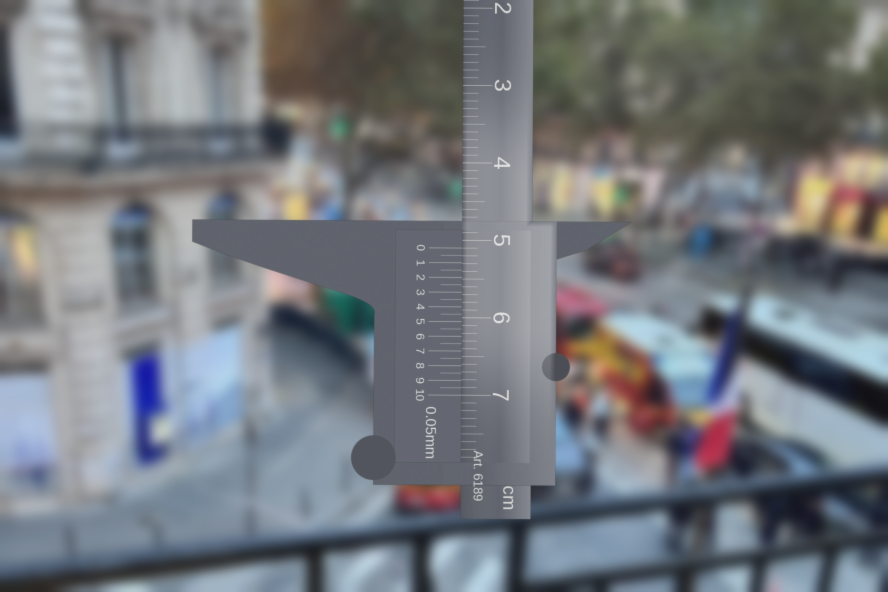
51.0 mm
